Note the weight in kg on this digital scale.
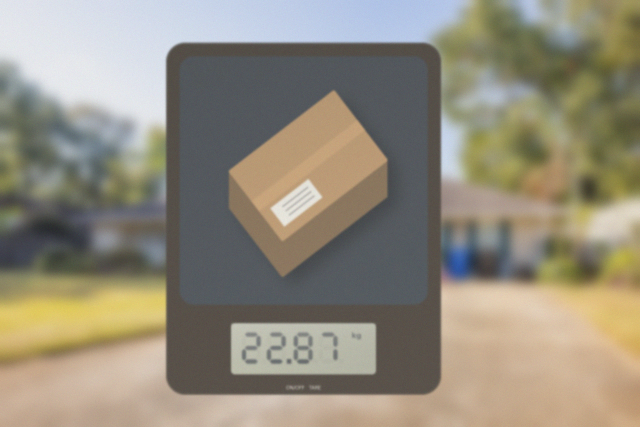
22.87 kg
